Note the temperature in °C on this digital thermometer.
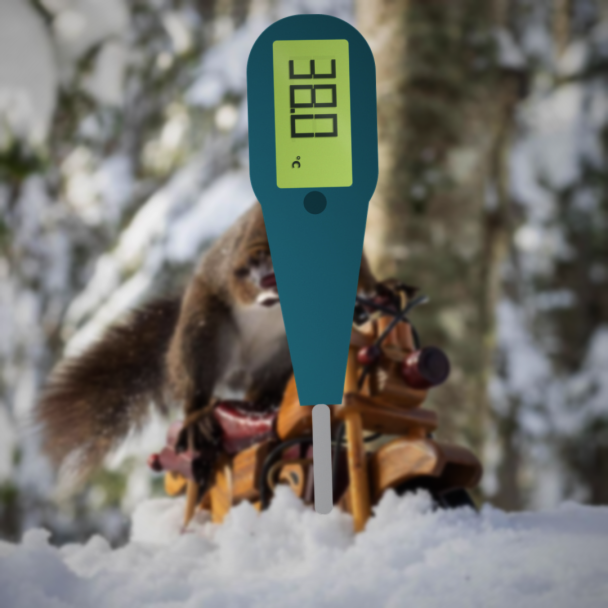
38.0 °C
